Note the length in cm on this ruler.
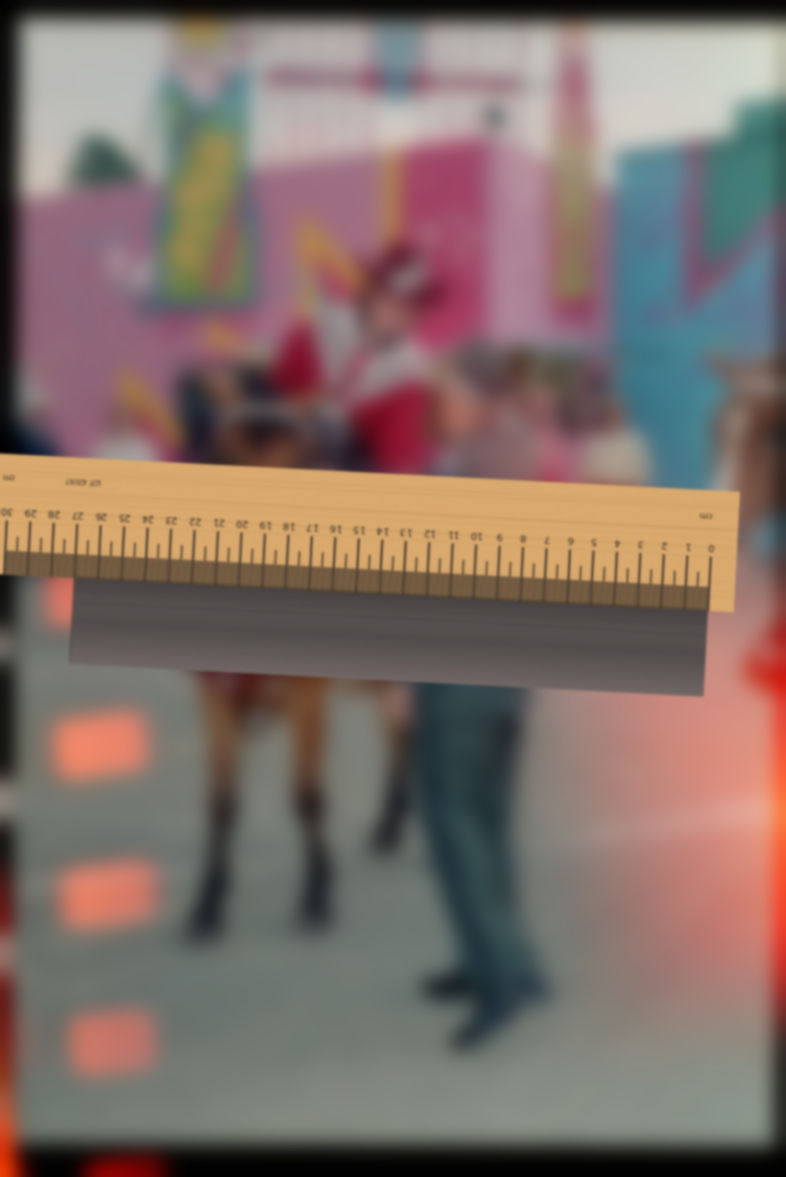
27 cm
